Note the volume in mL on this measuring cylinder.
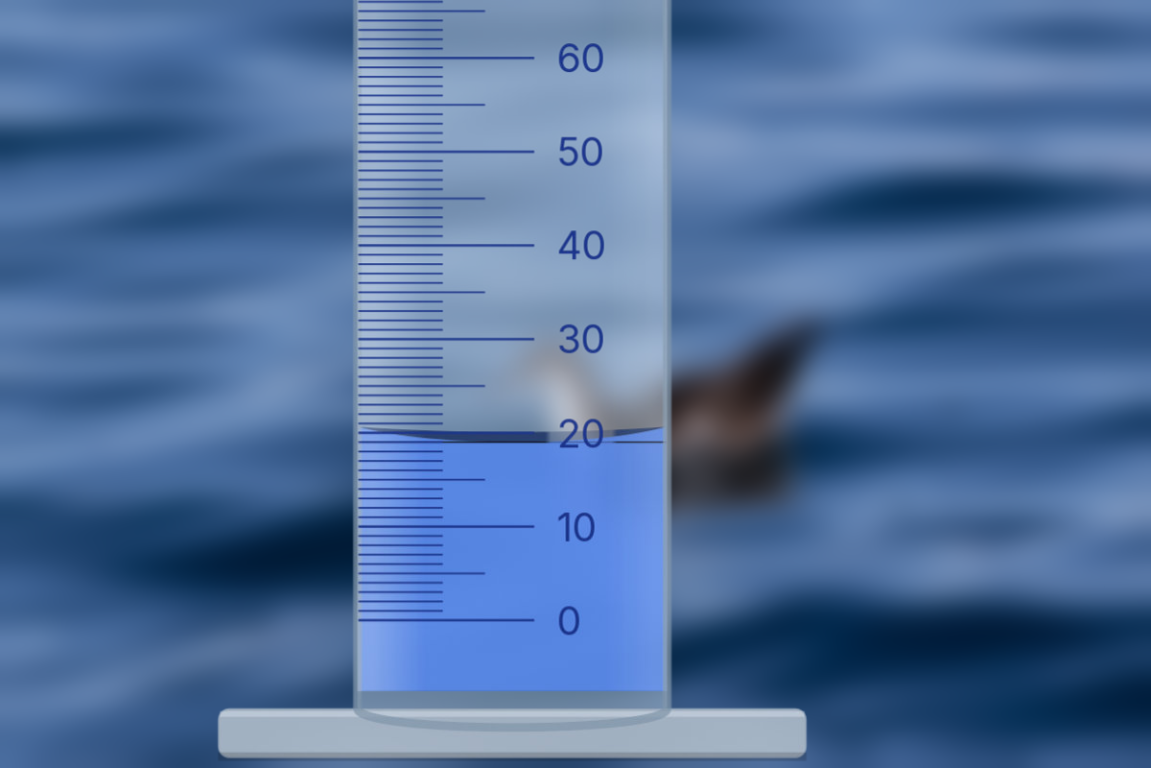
19 mL
